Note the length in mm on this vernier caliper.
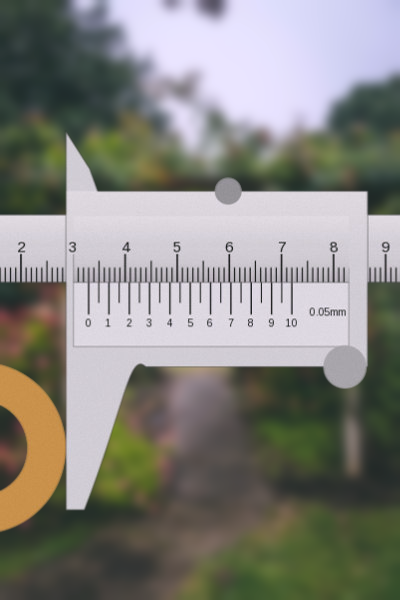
33.0 mm
